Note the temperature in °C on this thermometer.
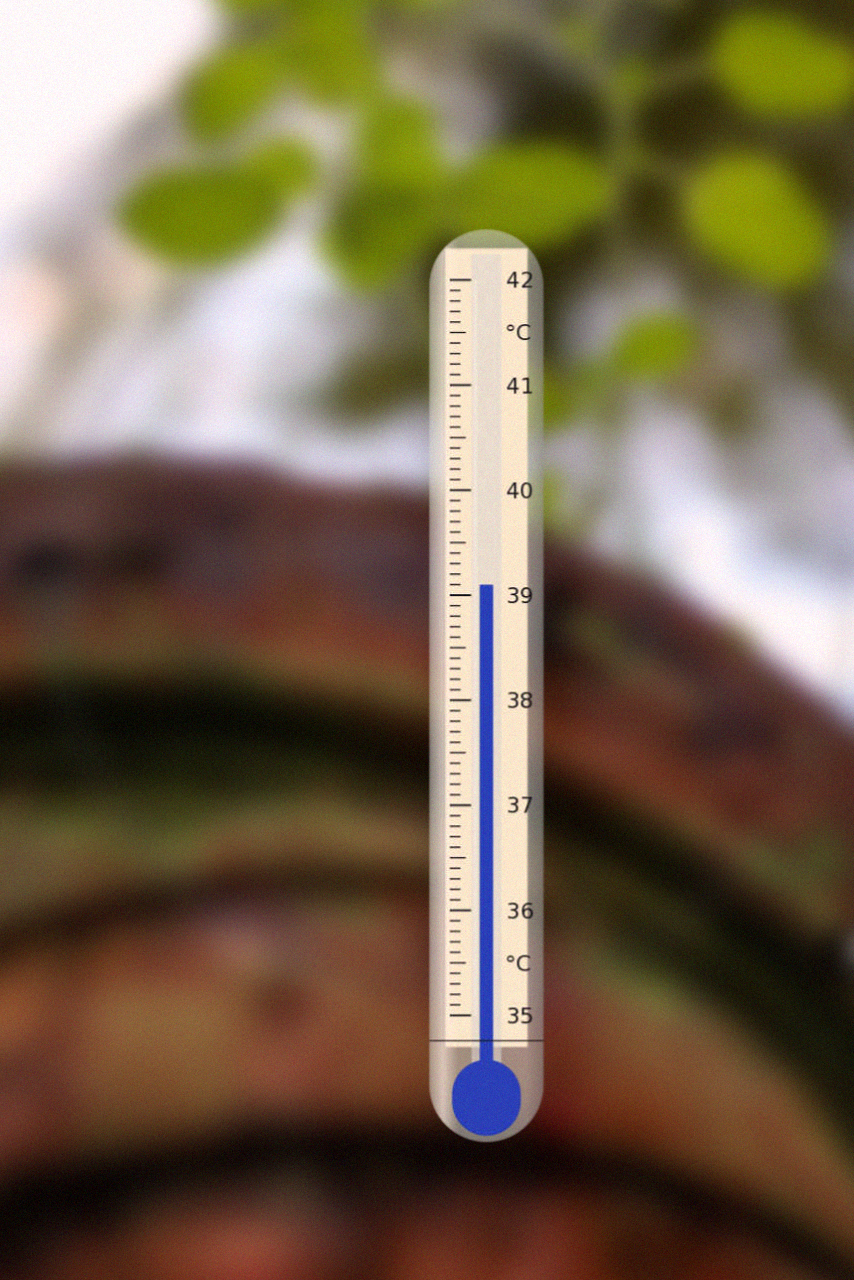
39.1 °C
